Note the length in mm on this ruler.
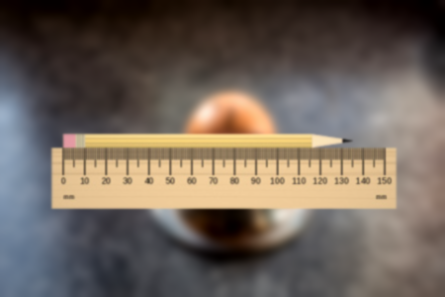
135 mm
